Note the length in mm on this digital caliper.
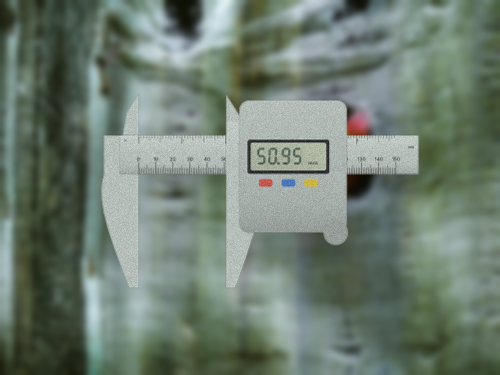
50.95 mm
